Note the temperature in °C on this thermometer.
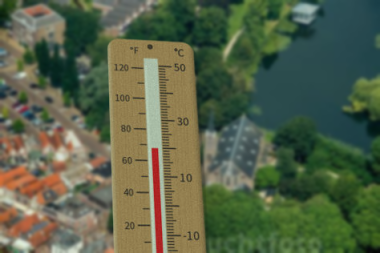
20 °C
